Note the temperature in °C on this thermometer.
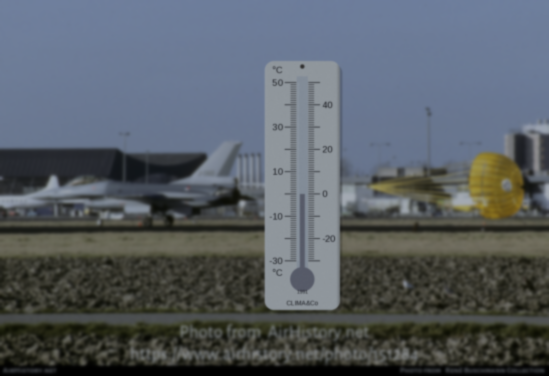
0 °C
